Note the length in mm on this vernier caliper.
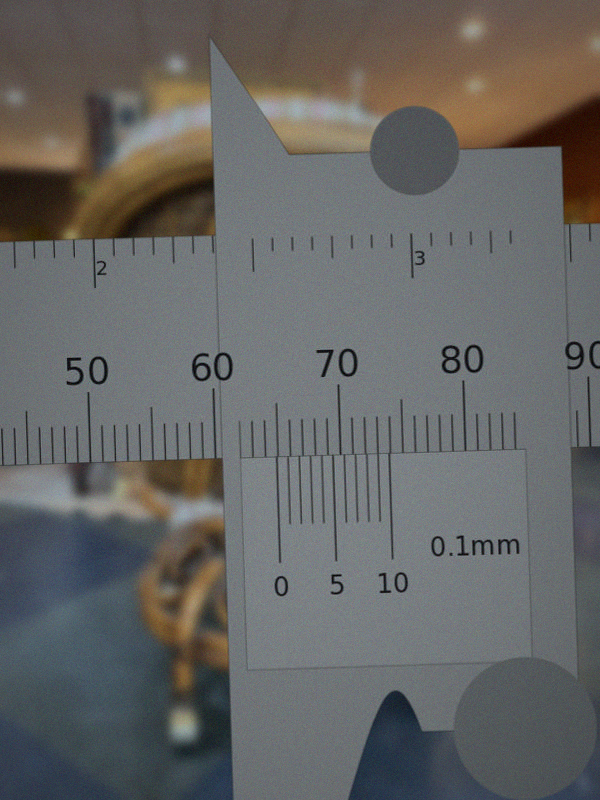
64.9 mm
